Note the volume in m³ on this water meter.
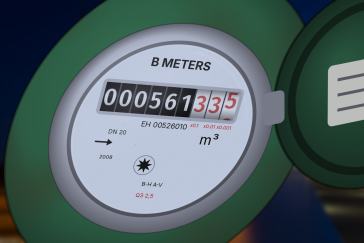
561.335 m³
